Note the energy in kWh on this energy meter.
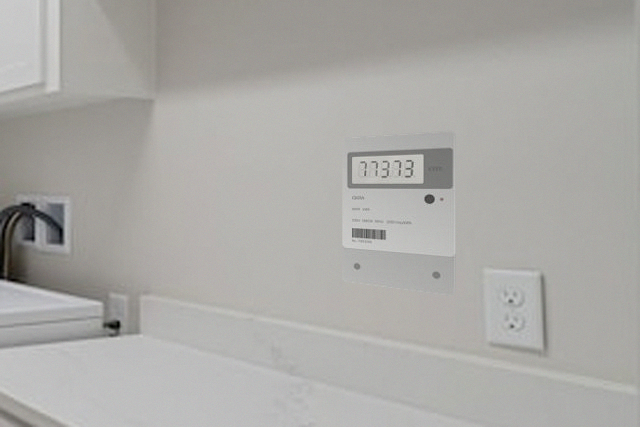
77373 kWh
